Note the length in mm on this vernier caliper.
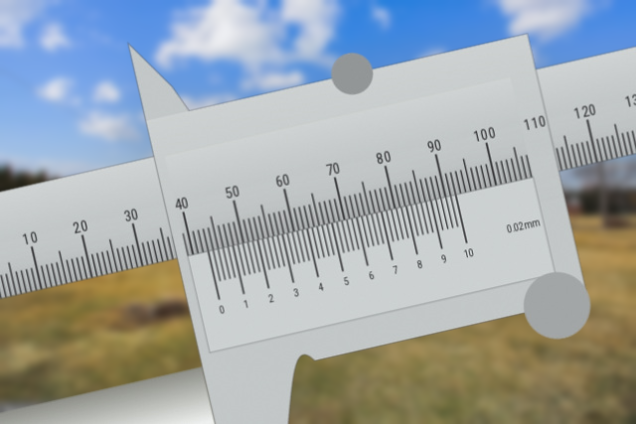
43.0 mm
